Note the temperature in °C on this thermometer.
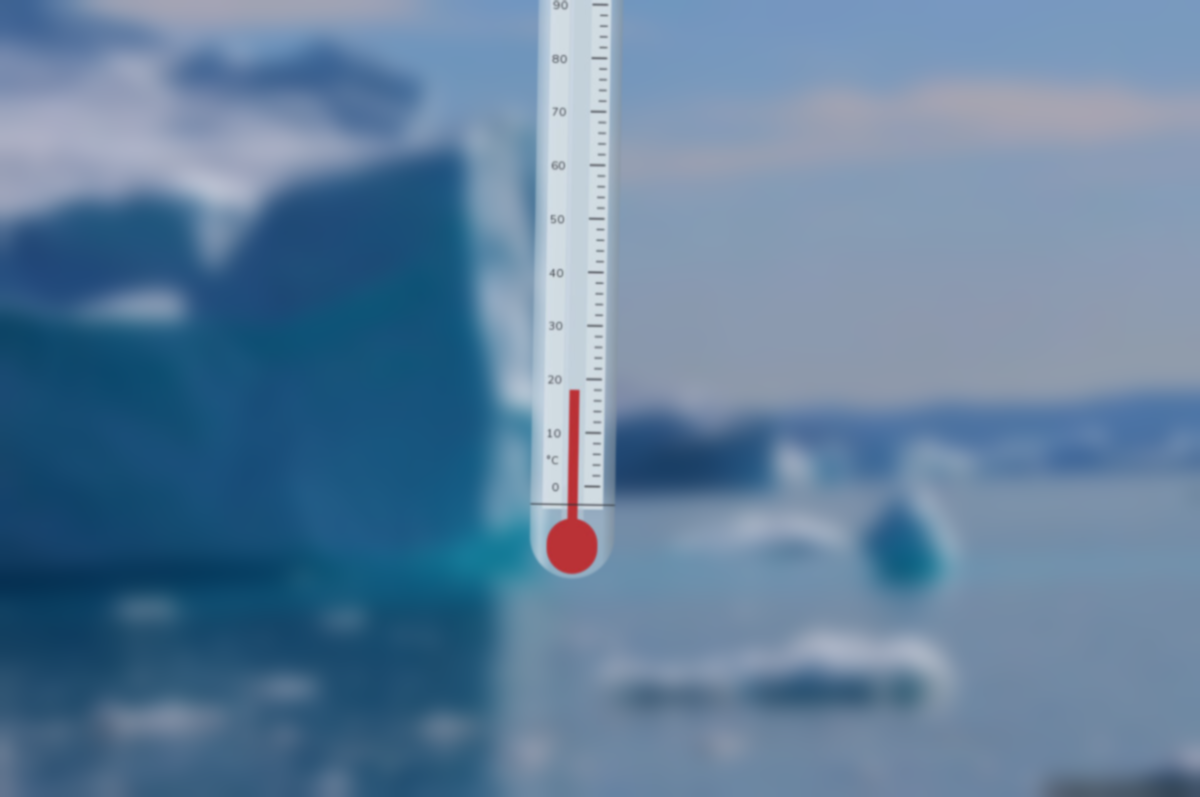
18 °C
